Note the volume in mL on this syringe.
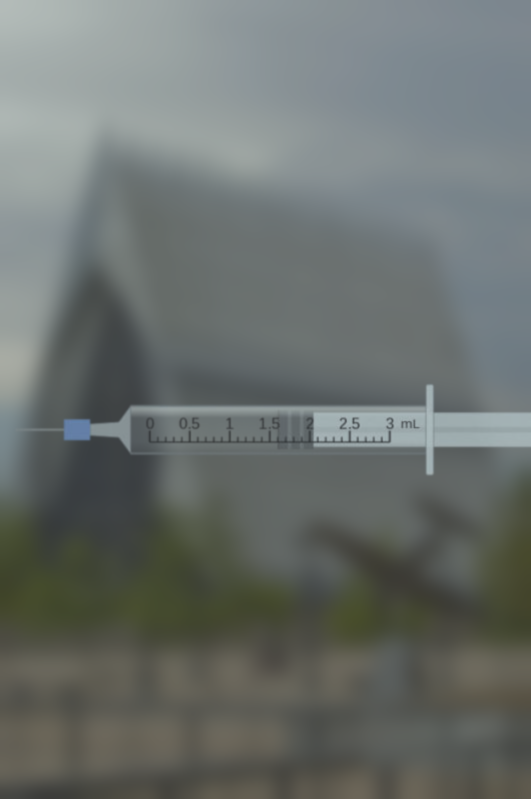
1.6 mL
